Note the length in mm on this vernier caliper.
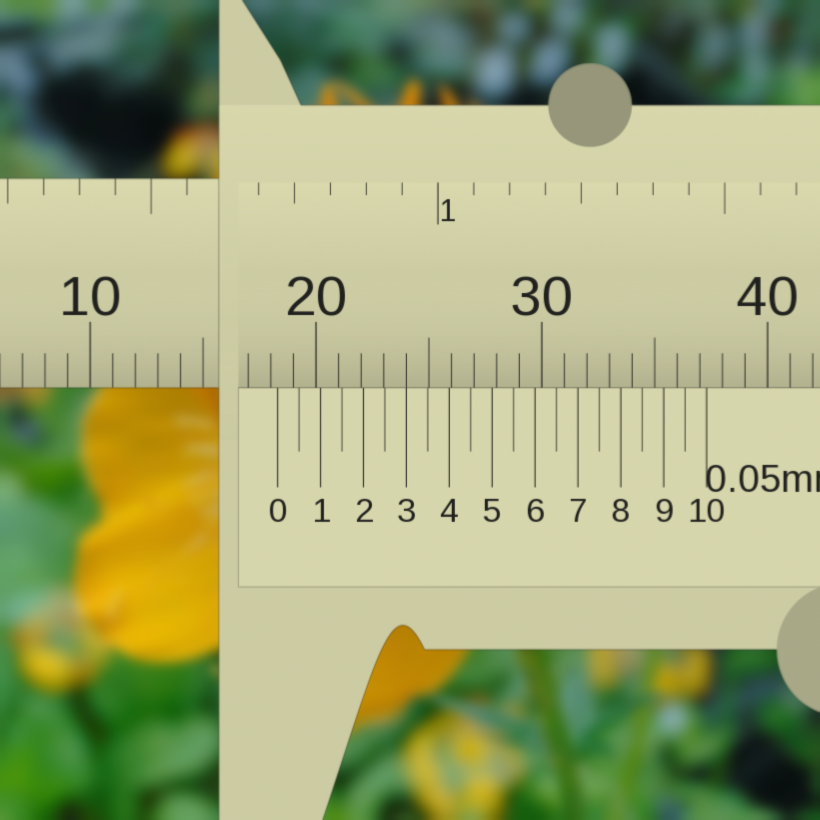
18.3 mm
